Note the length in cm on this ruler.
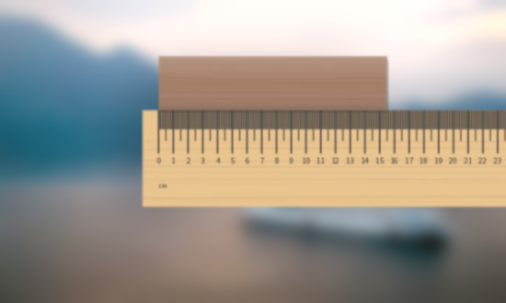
15.5 cm
